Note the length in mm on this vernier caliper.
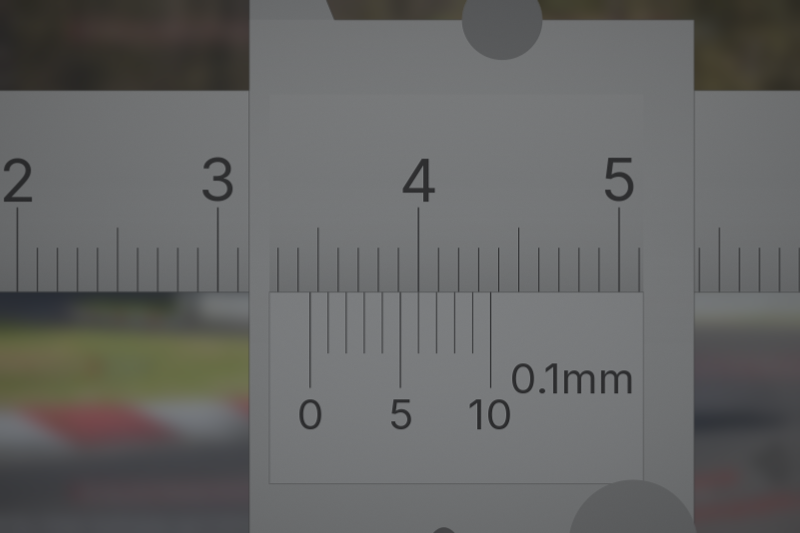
34.6 mm
